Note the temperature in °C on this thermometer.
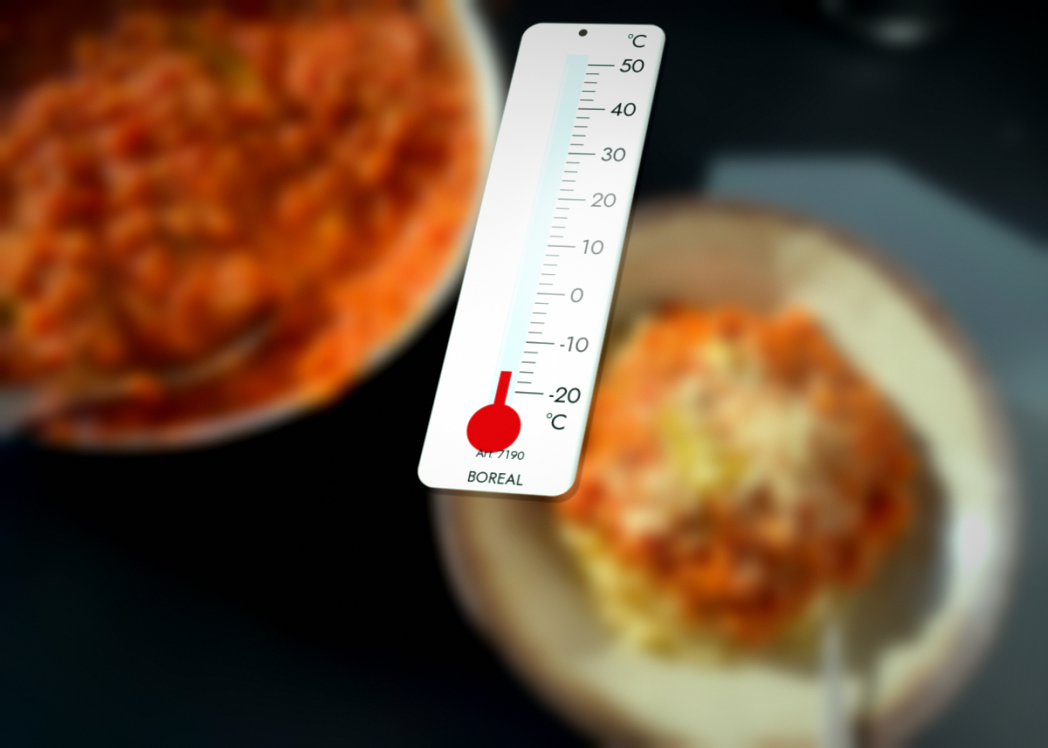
-16 °C
